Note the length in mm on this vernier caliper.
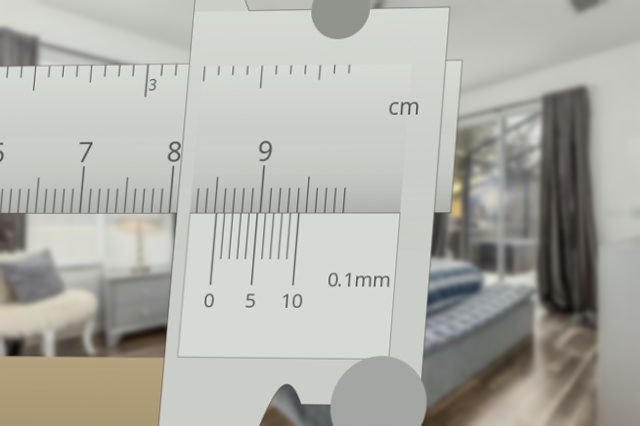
85.2 mm
